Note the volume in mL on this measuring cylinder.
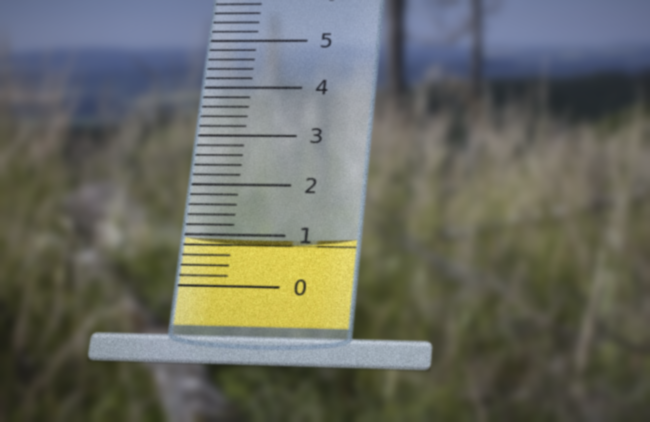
0.8 mL
